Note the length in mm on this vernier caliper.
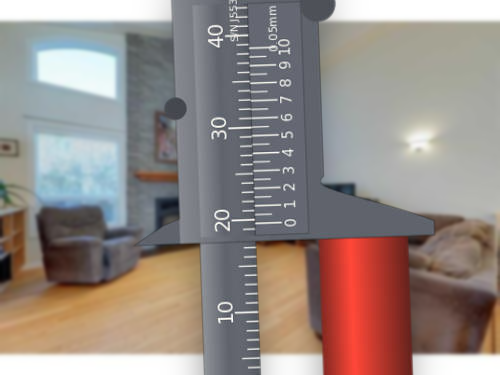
19.6 mm
